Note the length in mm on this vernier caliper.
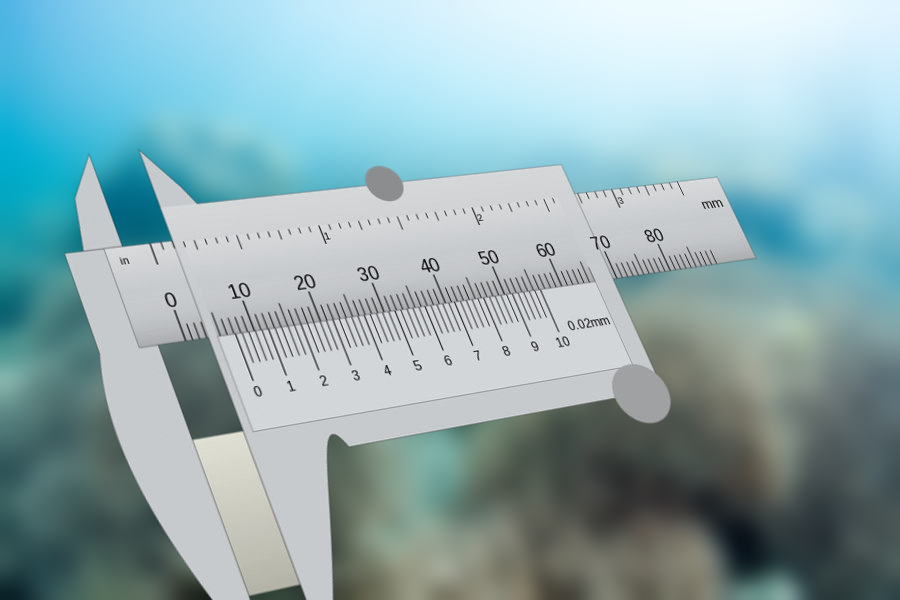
7.2 mm
